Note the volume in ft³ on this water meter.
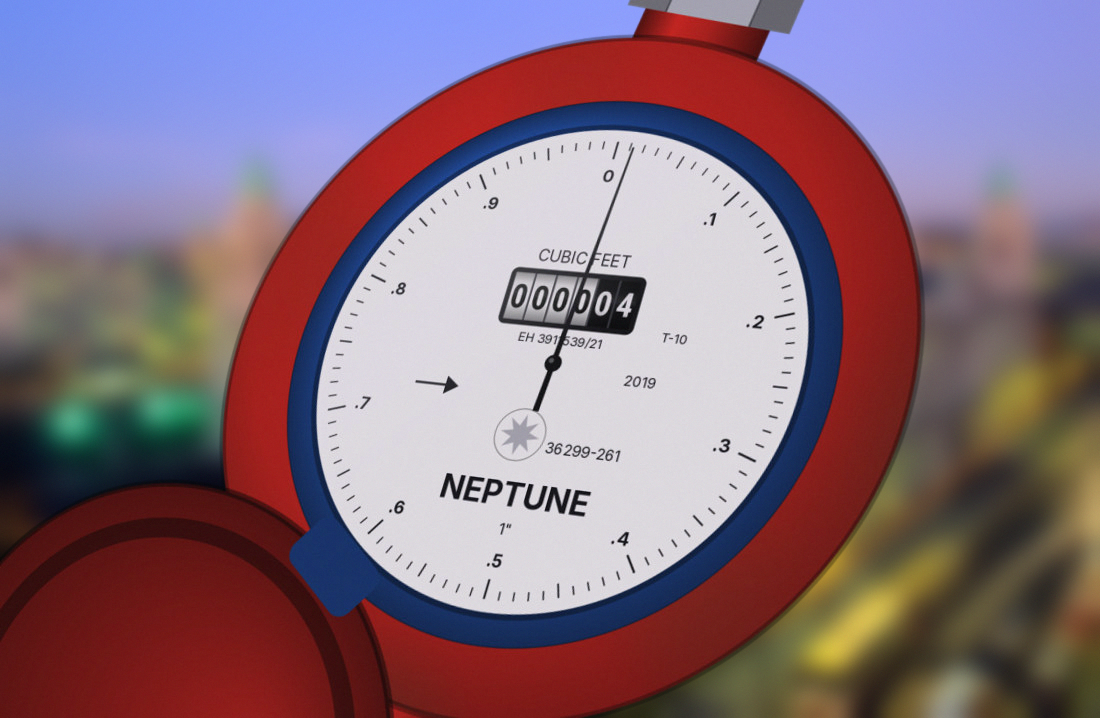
4.01 ft³
